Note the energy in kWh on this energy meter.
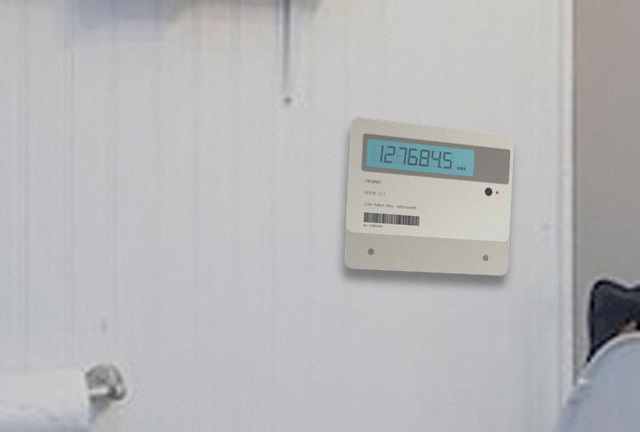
127684.5 kWh
